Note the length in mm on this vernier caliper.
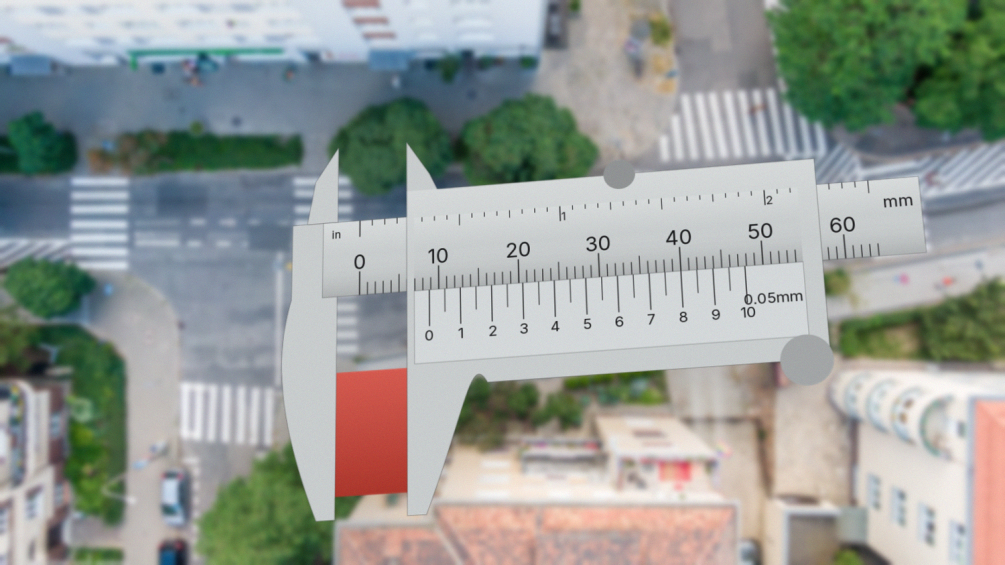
8.8 mm
